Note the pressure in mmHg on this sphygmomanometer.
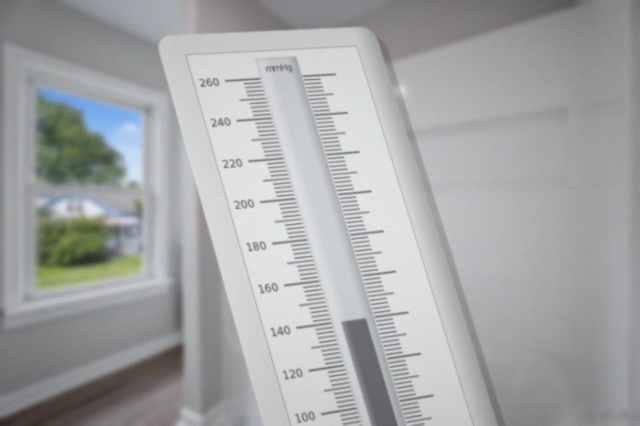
140 mmHg
